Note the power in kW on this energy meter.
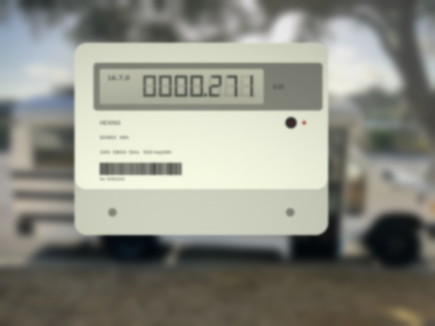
0.271 kW
